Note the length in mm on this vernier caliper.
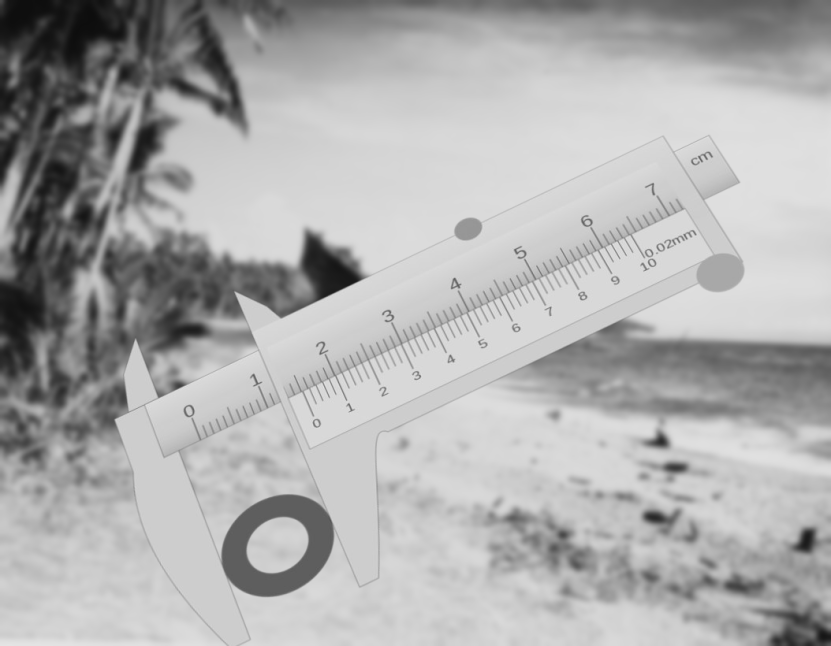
15.2 mm
